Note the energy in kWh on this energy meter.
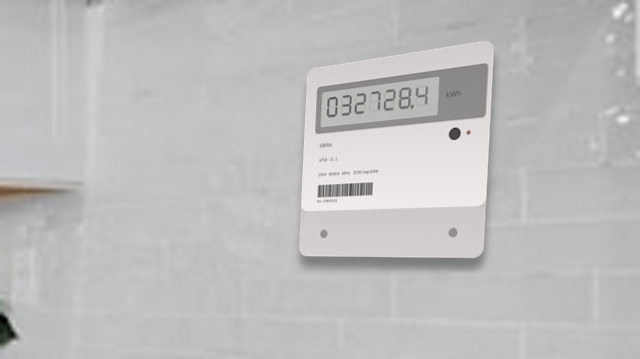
32728.4 kWh
